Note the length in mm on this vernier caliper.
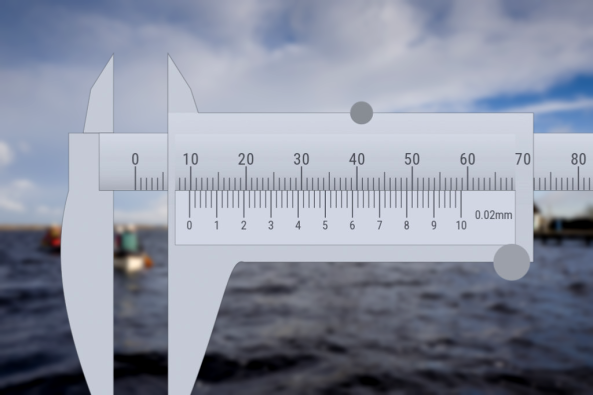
9.8 mm
